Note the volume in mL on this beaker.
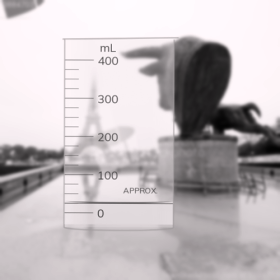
25 mL
